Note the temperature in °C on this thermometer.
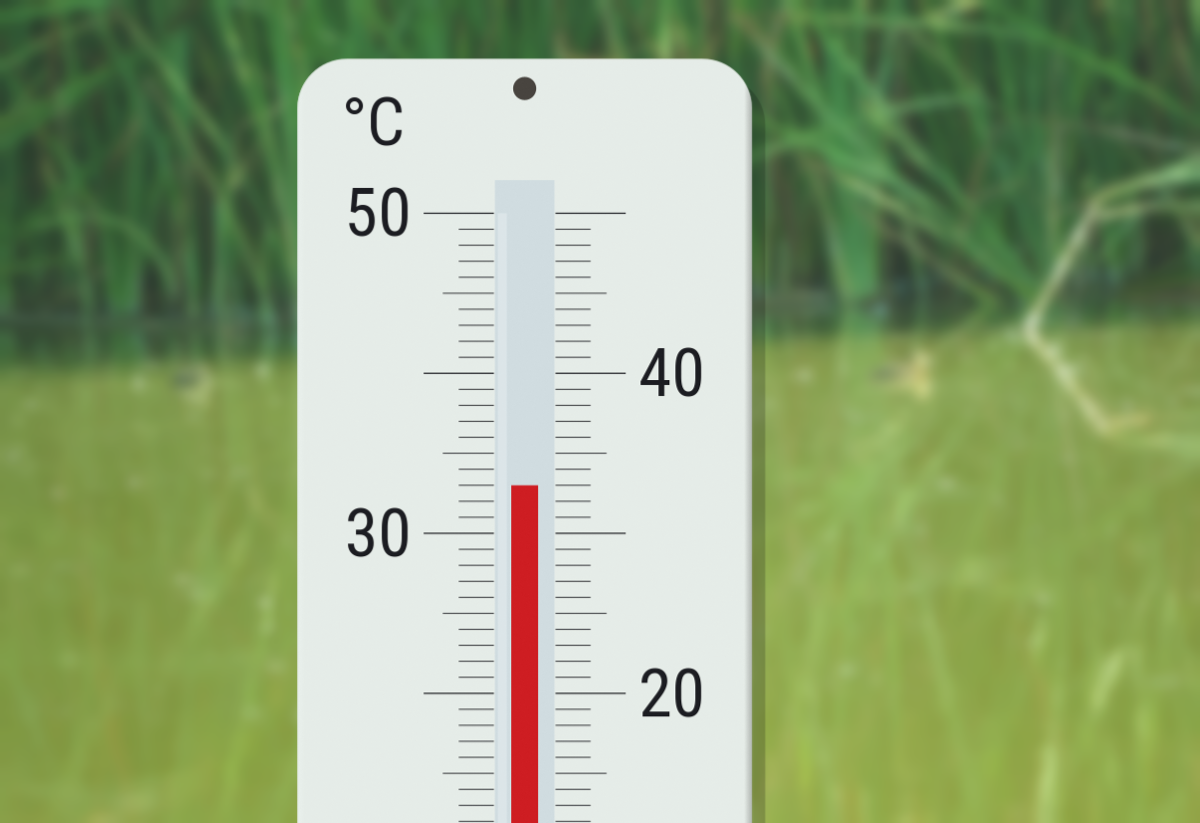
33 °C
